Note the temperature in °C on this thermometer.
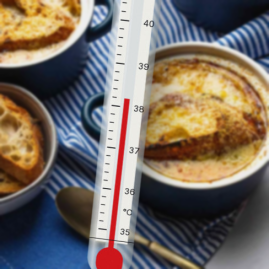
38.2 °C
